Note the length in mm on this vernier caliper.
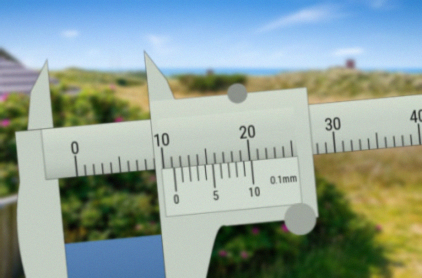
11.2 mm
